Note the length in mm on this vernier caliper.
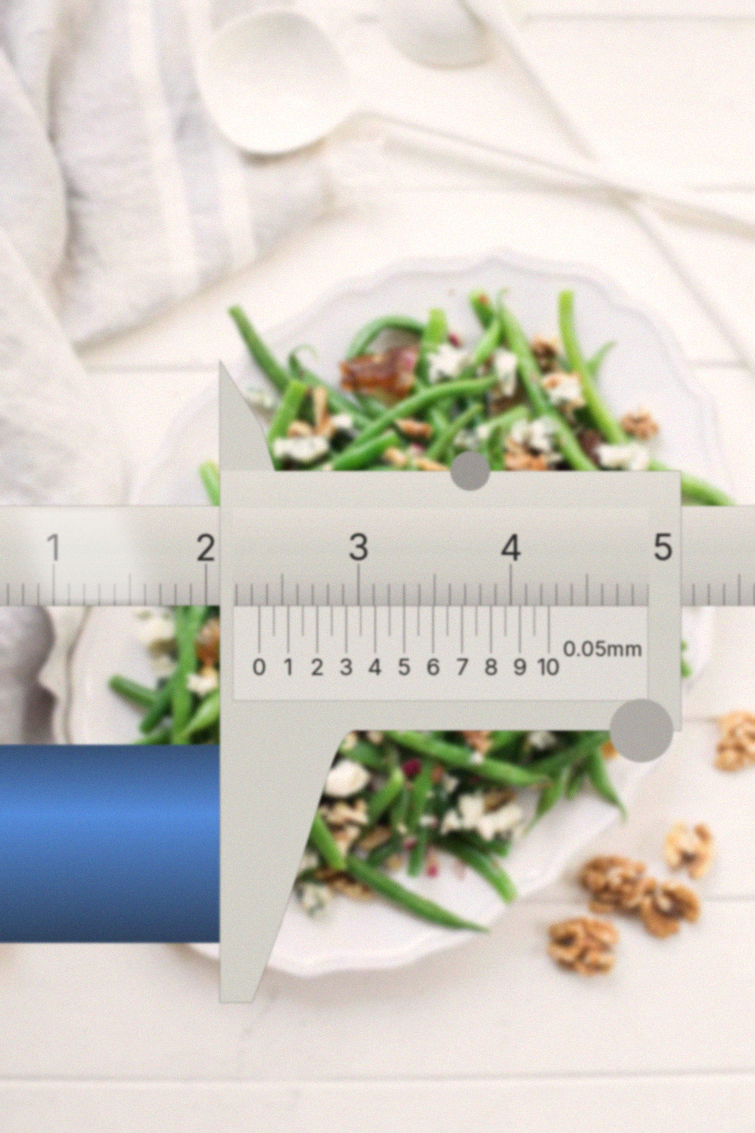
23.5 mm
